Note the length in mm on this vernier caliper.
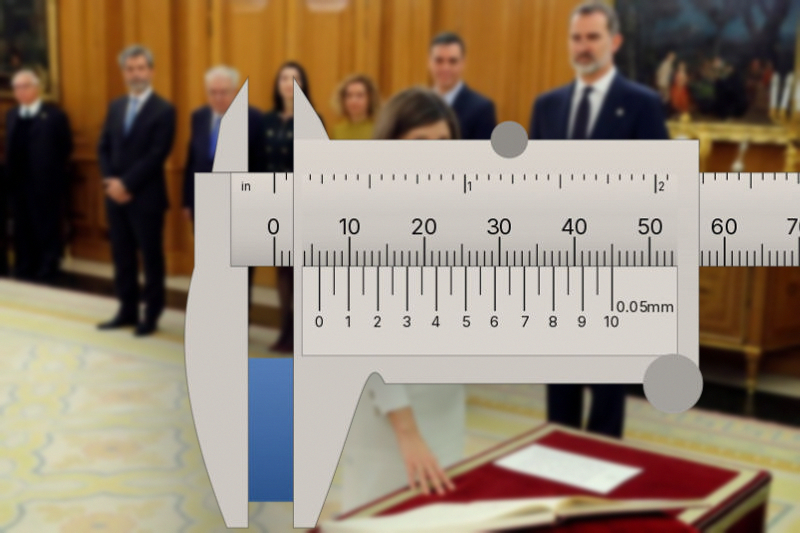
6.0 mm
